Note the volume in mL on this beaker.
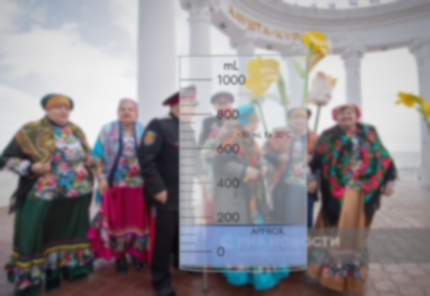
150 mL
